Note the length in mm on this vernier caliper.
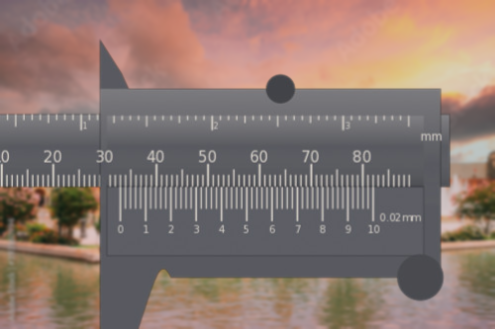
33.0 mm
